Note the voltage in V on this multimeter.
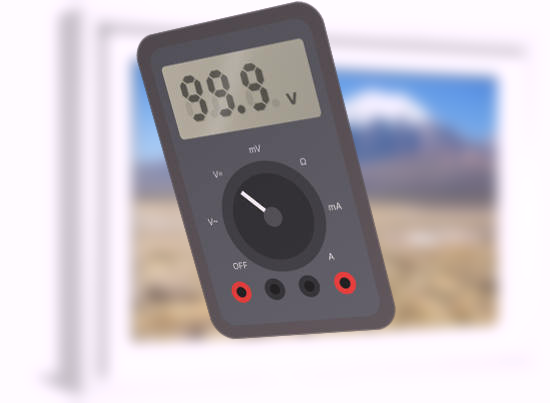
99.9 V
